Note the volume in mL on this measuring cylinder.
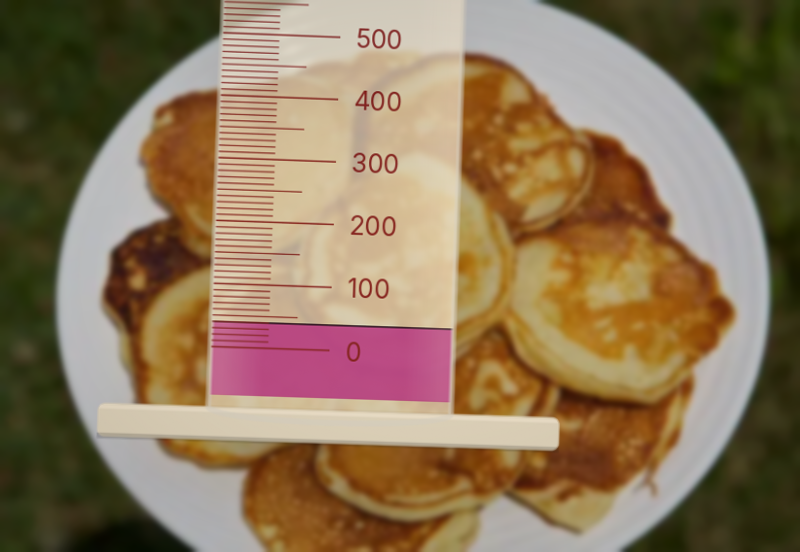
40 mL
